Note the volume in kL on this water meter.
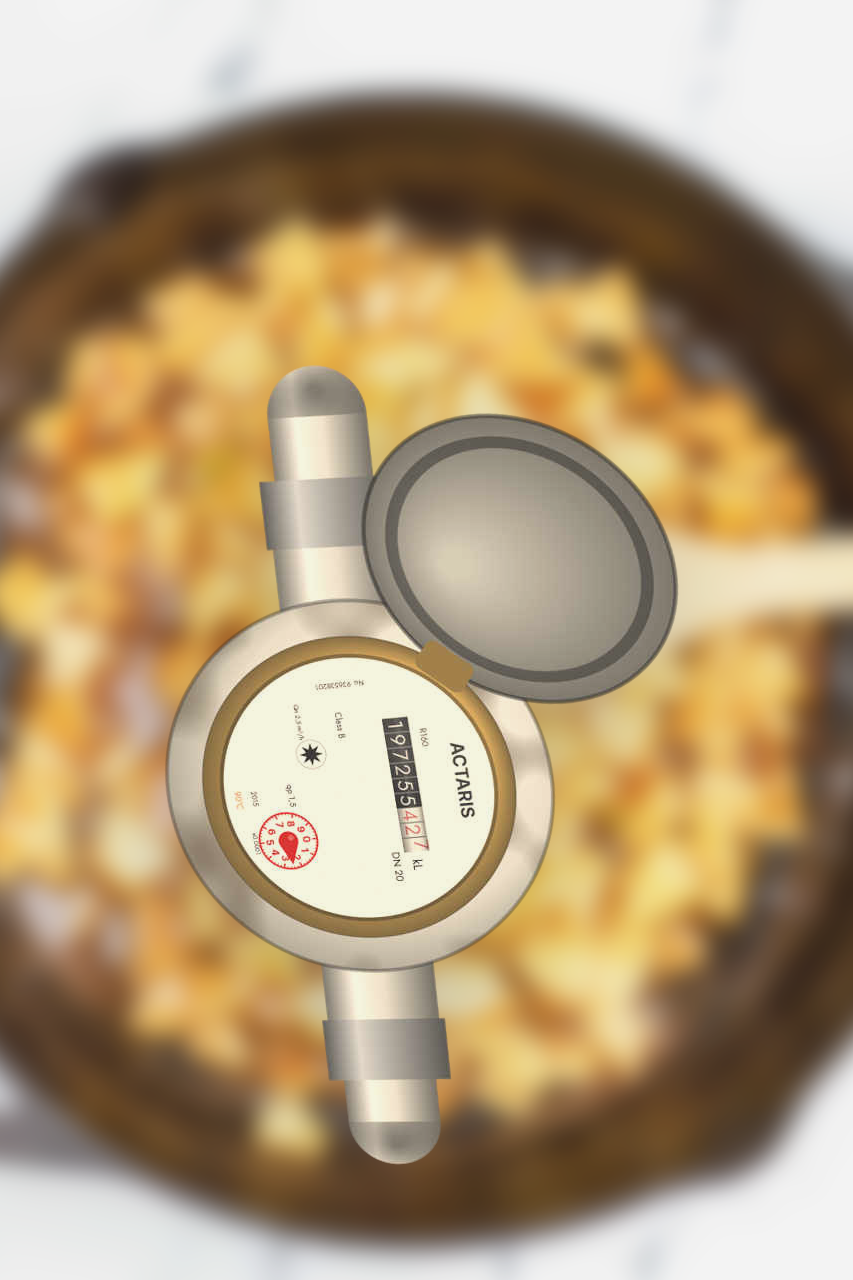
197255.4272 kL
